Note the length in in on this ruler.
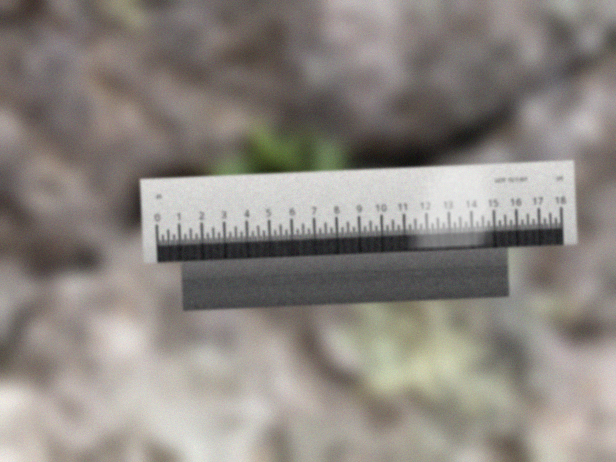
14.5 in
